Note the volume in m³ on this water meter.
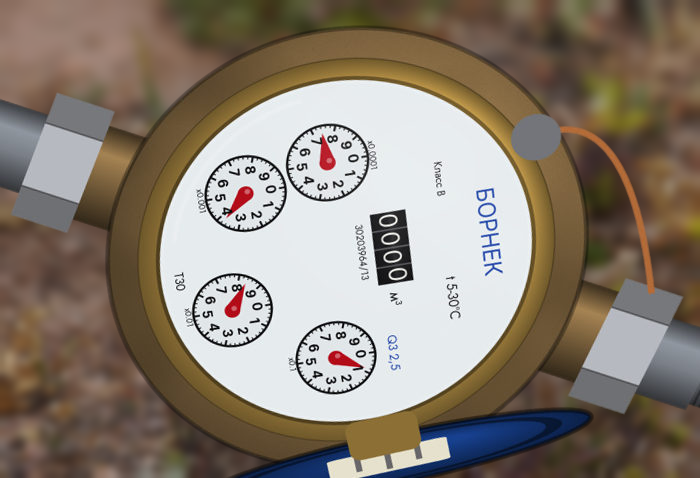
0.0837 m³
